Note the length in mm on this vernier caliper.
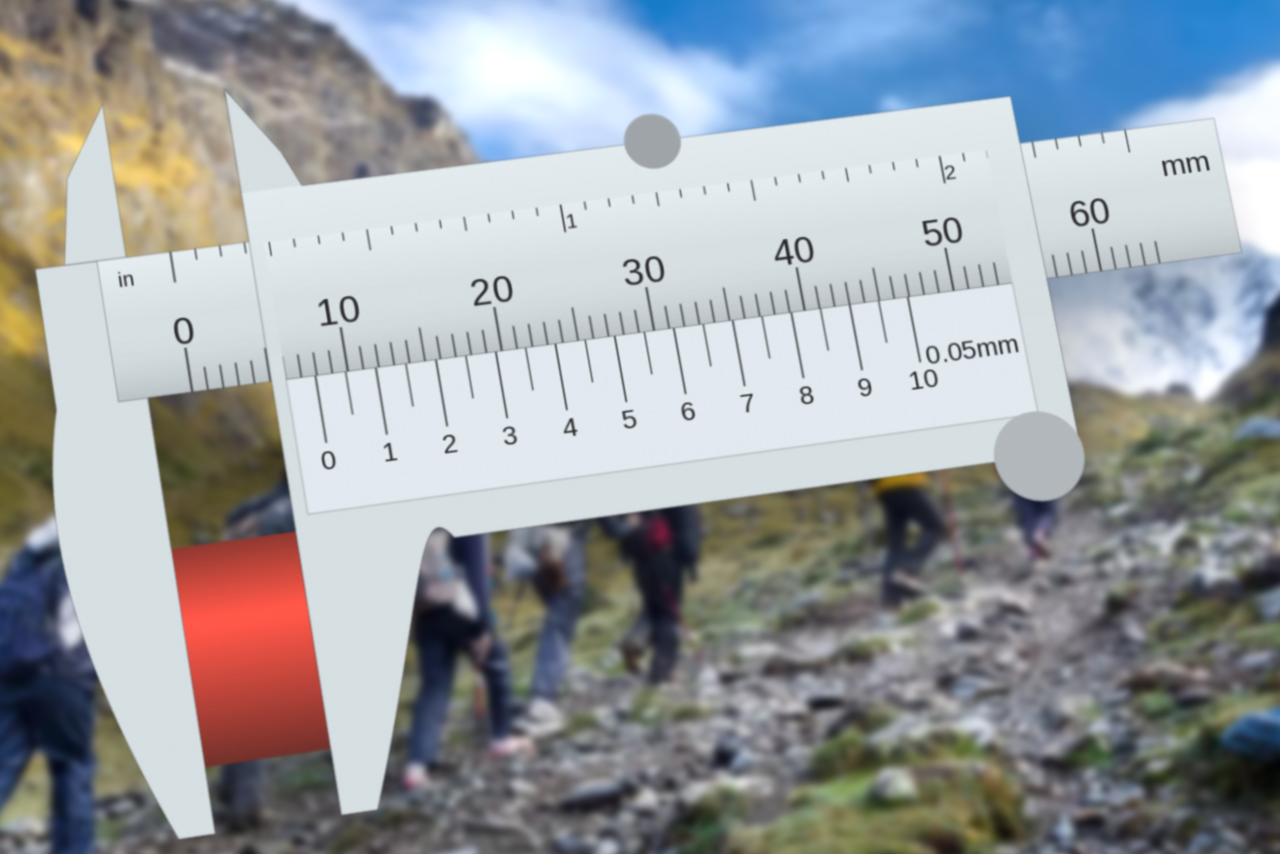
7.9 mm
